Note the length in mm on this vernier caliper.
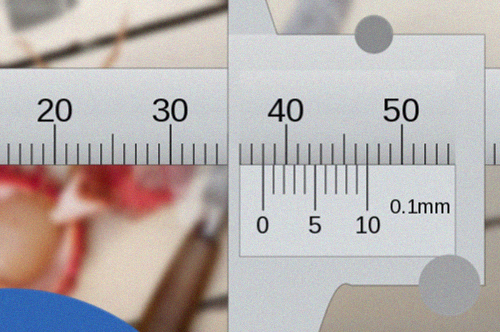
38.0 mm
